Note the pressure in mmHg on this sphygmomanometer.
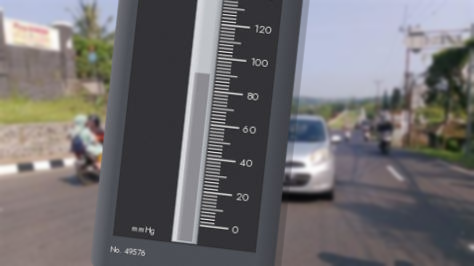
90 mmHg
